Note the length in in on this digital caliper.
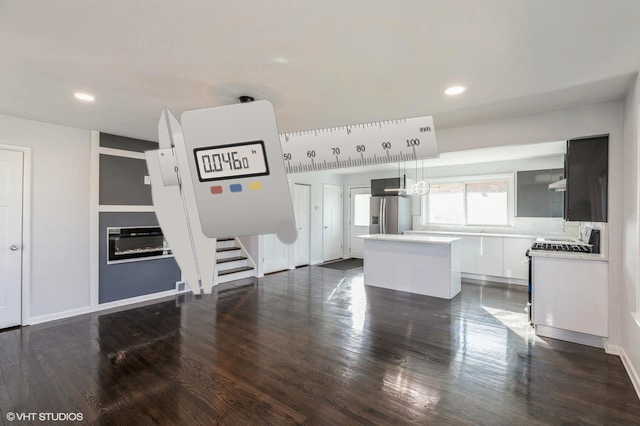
0.0460 in
